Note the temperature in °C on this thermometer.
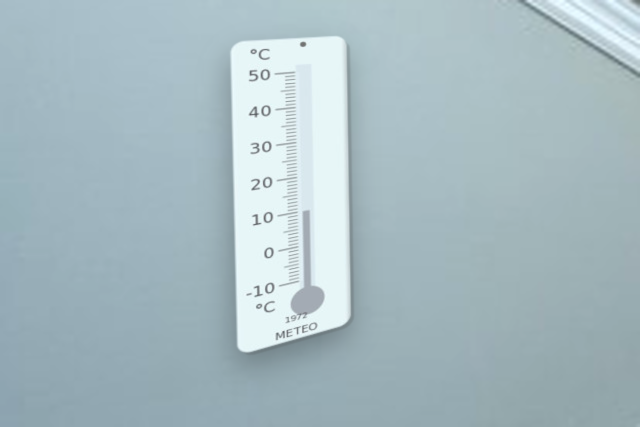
10 °C
